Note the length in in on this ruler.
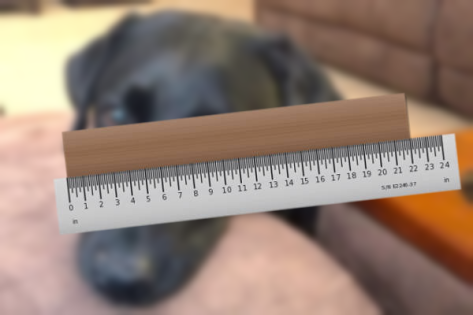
22 in
